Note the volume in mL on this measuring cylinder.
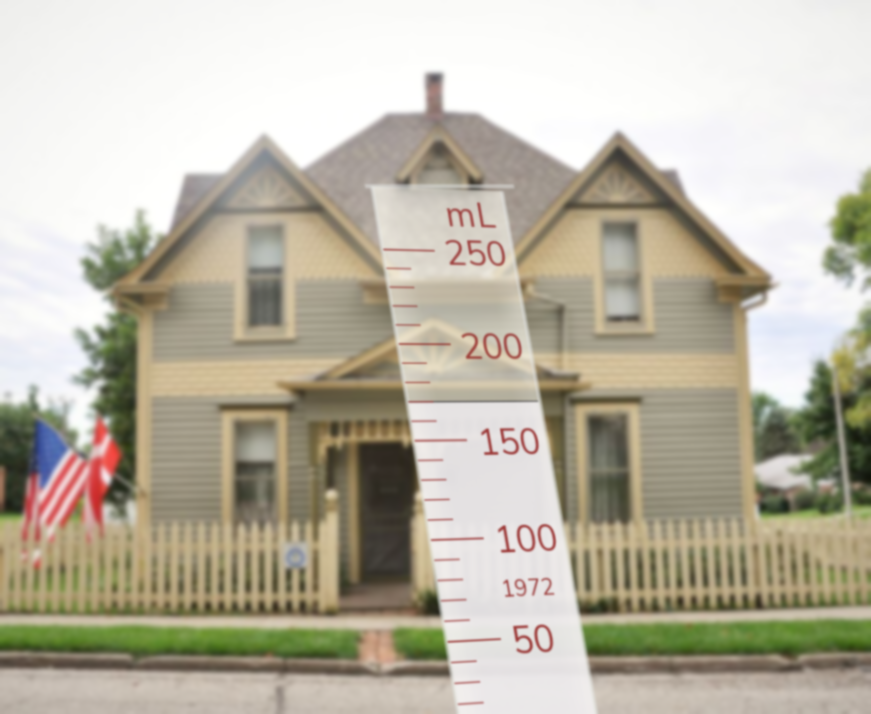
170 mL
